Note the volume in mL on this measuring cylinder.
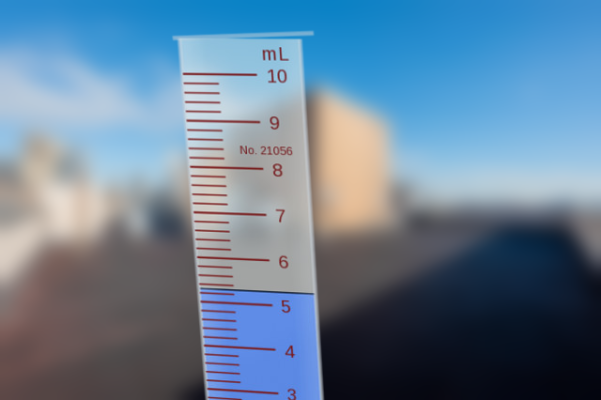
5.3 mL
